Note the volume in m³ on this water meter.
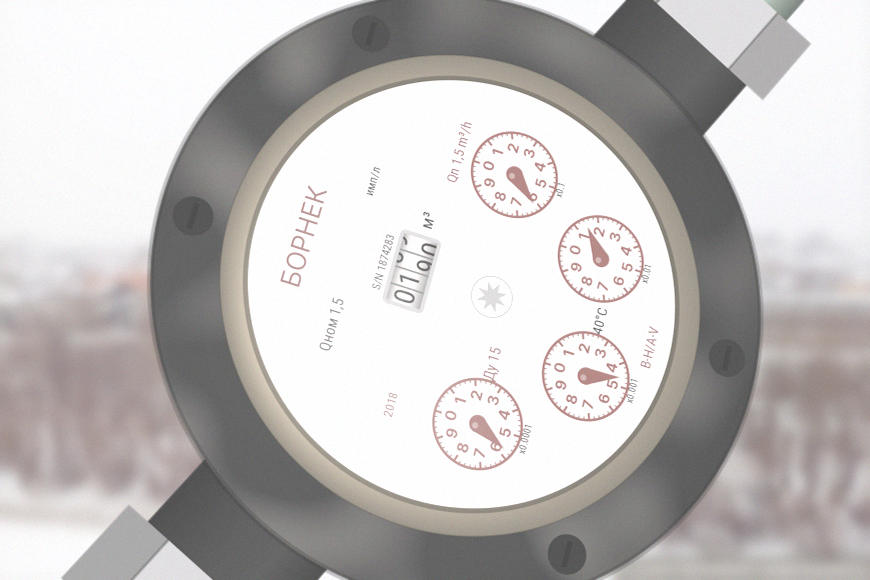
189.6145 m³
